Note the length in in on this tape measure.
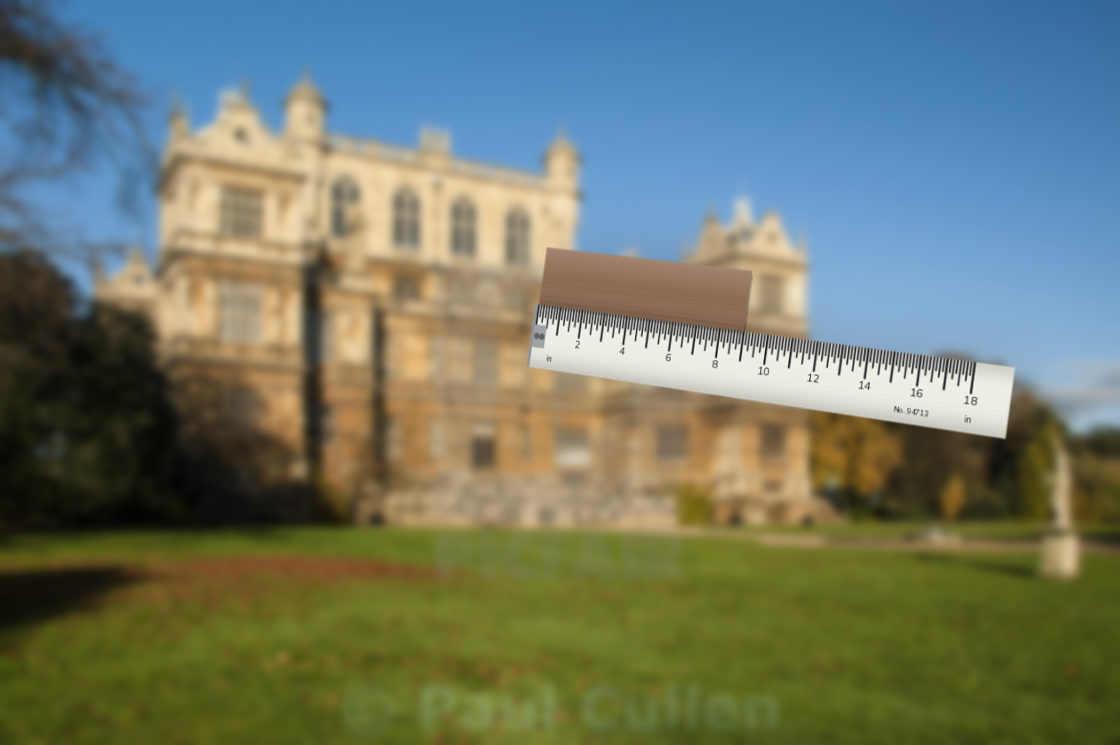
9 in
